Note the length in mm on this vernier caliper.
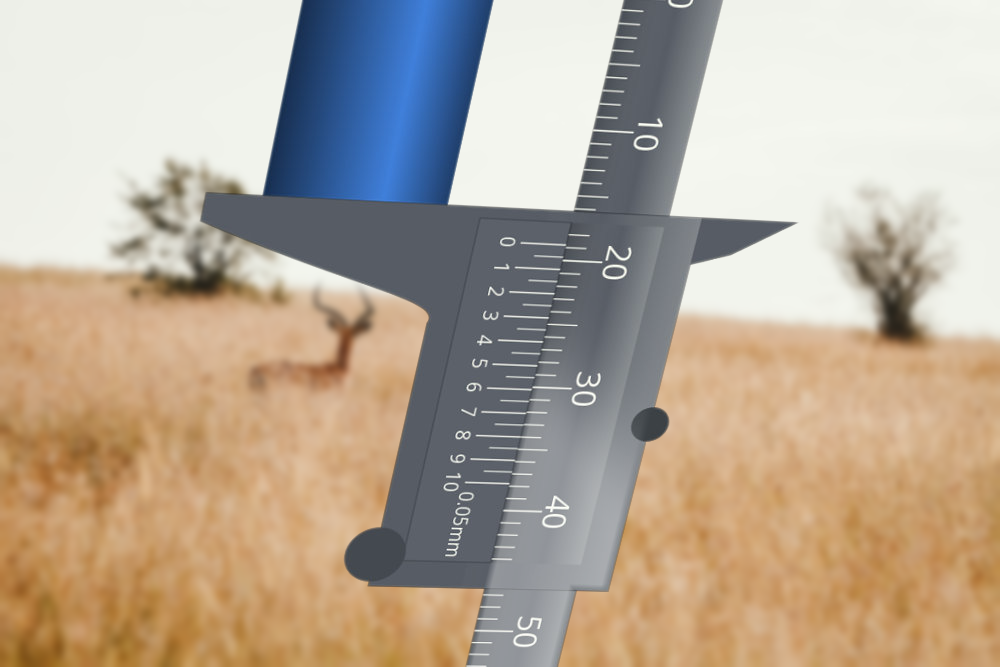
18.8 mm
